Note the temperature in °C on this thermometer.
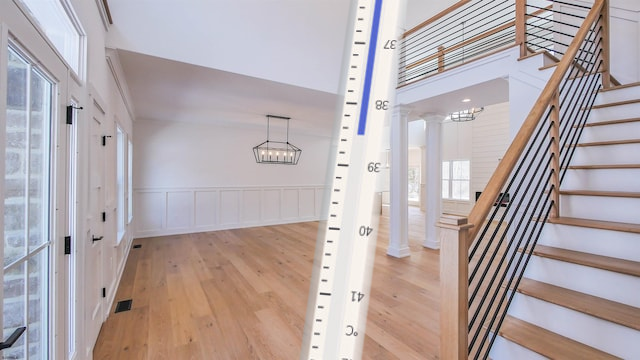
38.5 °C
